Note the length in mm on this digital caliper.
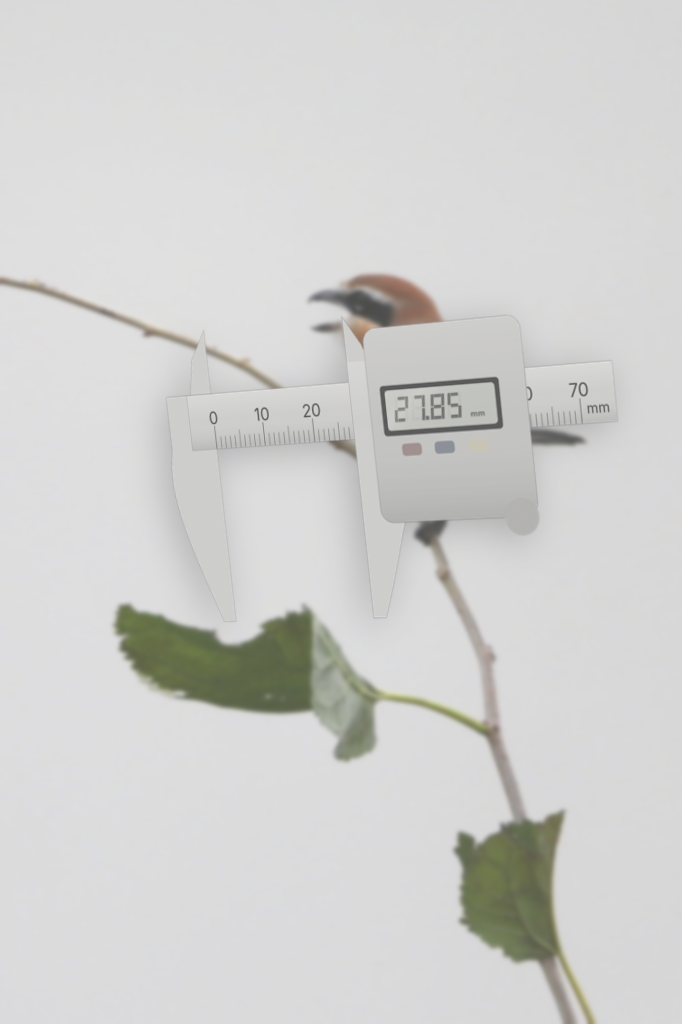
27.85 mm
